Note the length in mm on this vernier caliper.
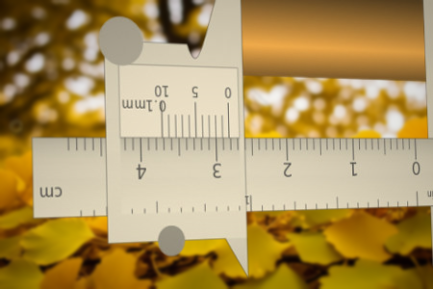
28.2 mm
